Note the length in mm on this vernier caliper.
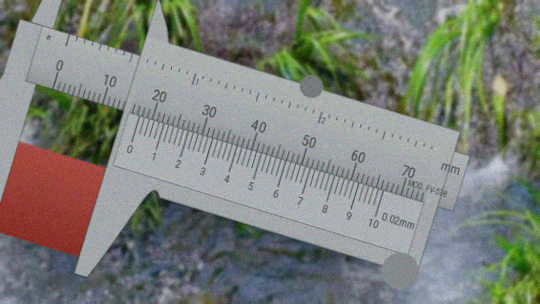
17.5 mm
